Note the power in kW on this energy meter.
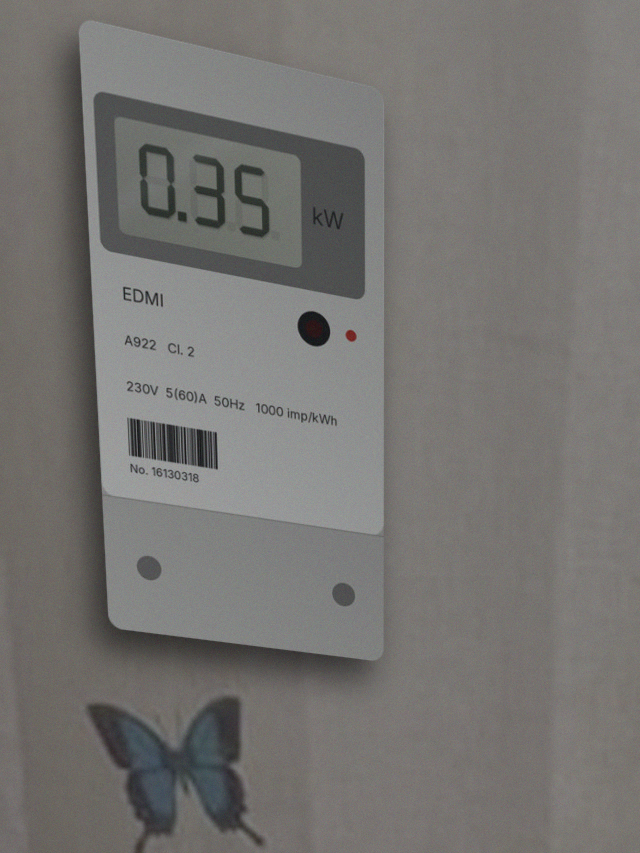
0.35 kW
